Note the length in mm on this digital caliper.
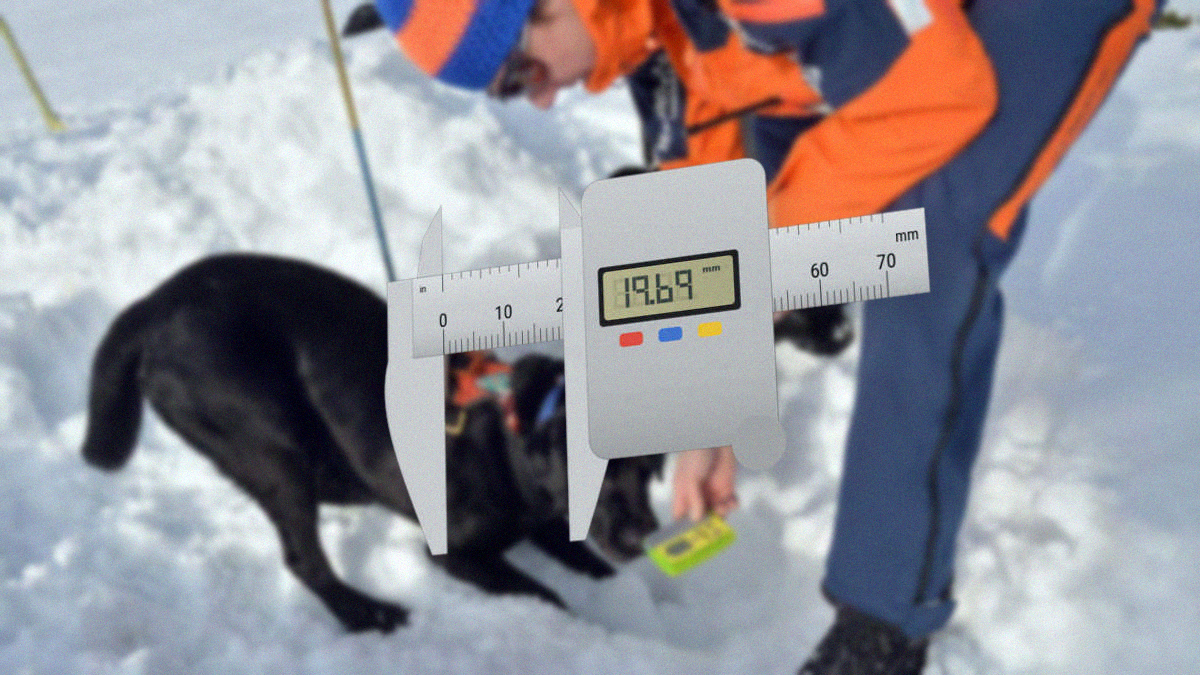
19.69 mm
